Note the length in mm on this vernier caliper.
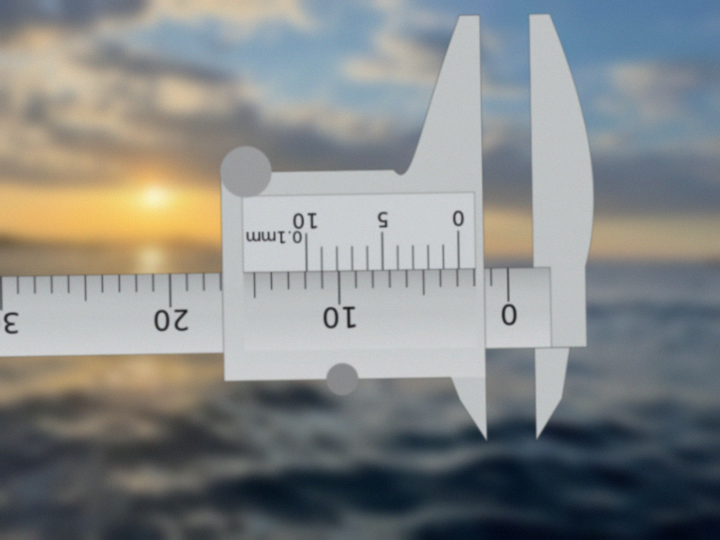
2.9 mm
